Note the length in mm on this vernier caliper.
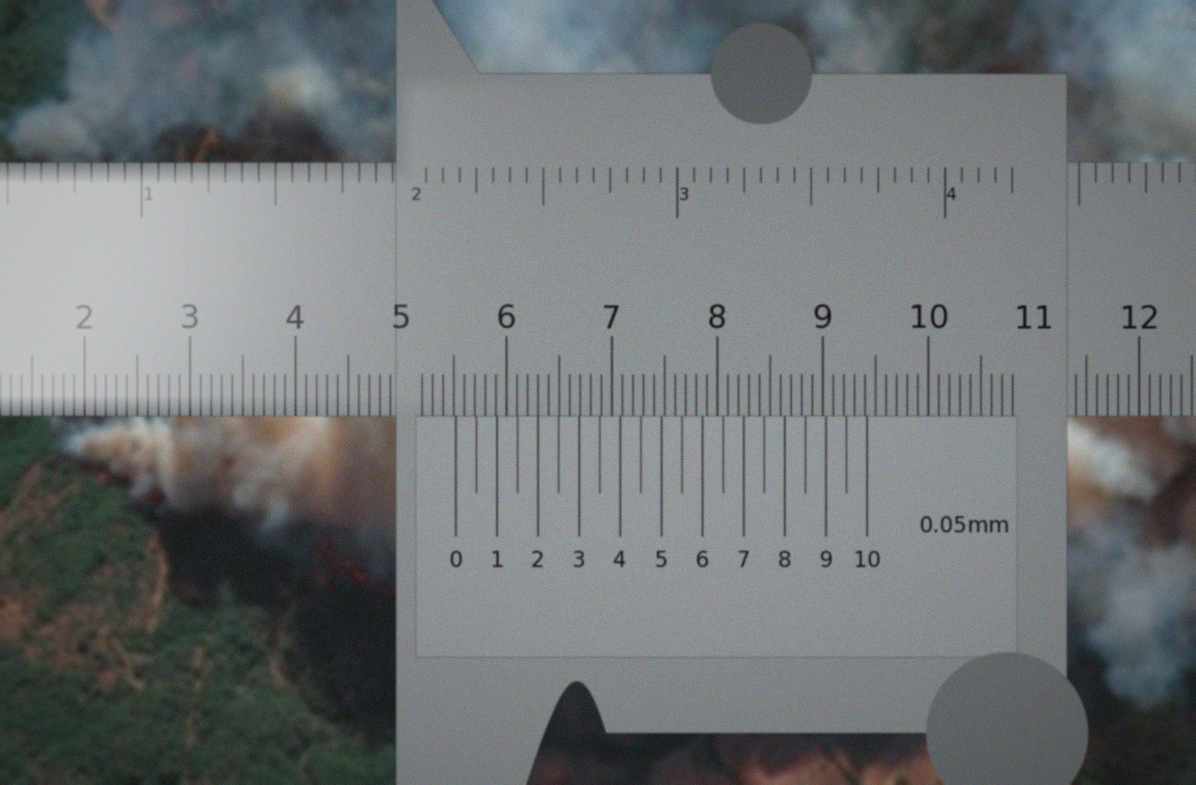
55.2 mm
